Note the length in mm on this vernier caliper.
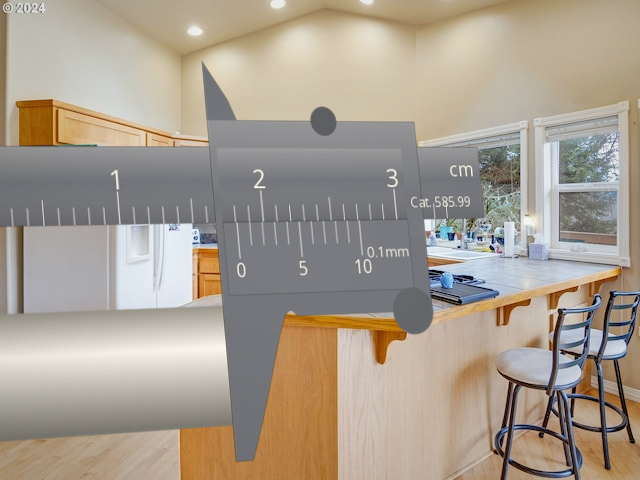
18.1 mm
